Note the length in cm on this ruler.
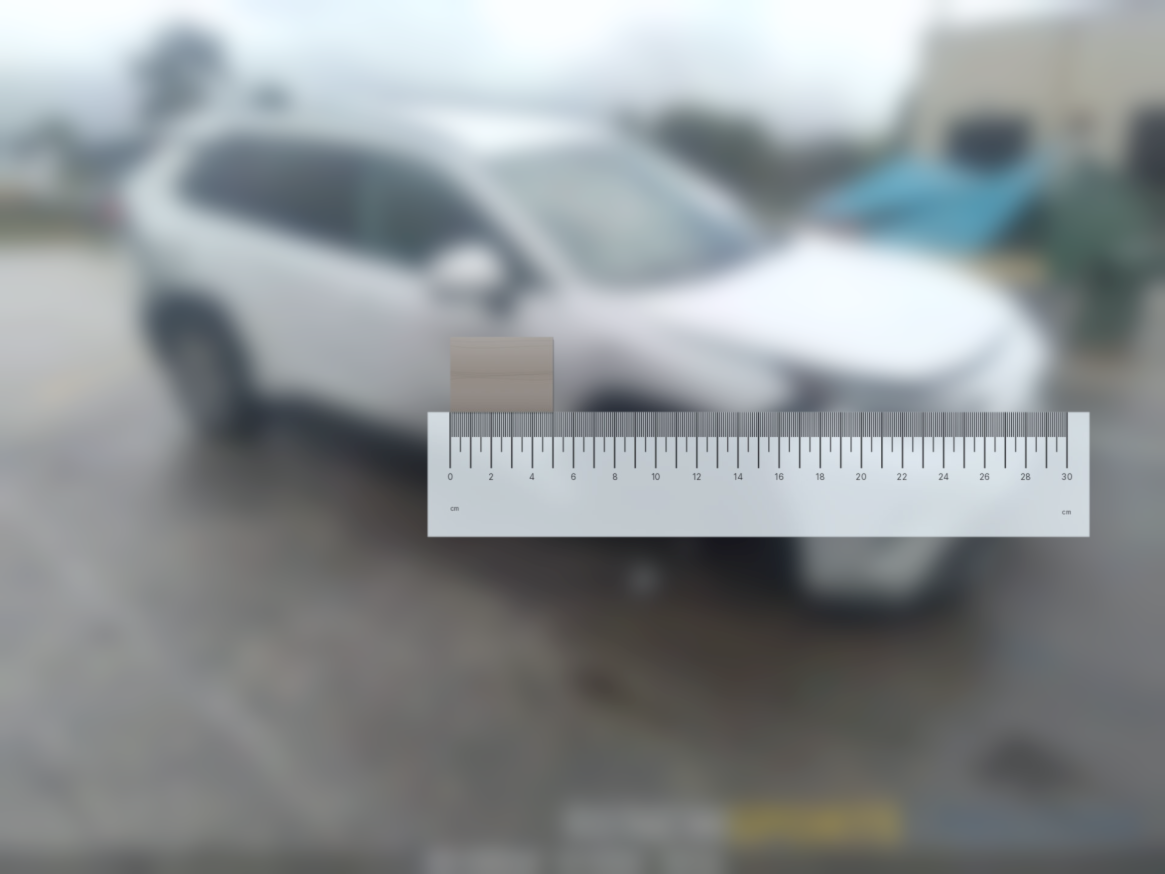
5 cm
